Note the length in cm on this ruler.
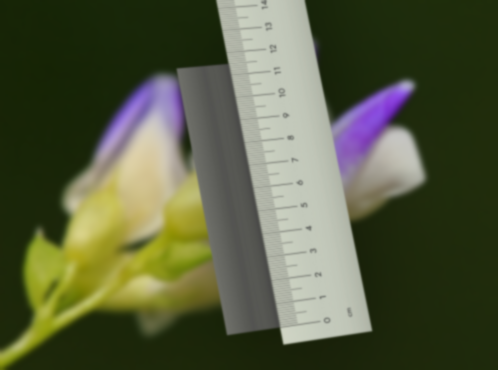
11.5 cm
